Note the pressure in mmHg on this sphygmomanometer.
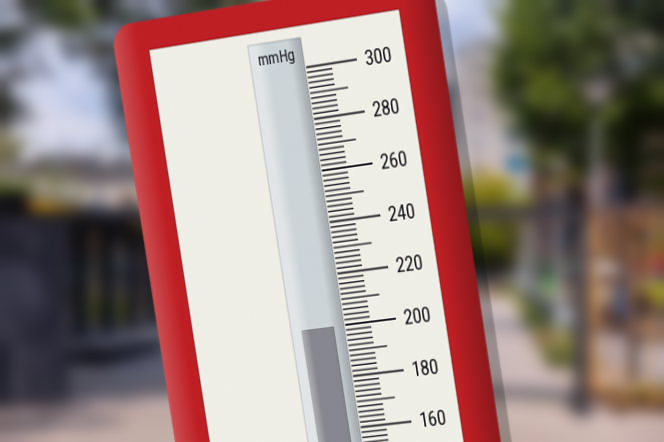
200 mmHg
